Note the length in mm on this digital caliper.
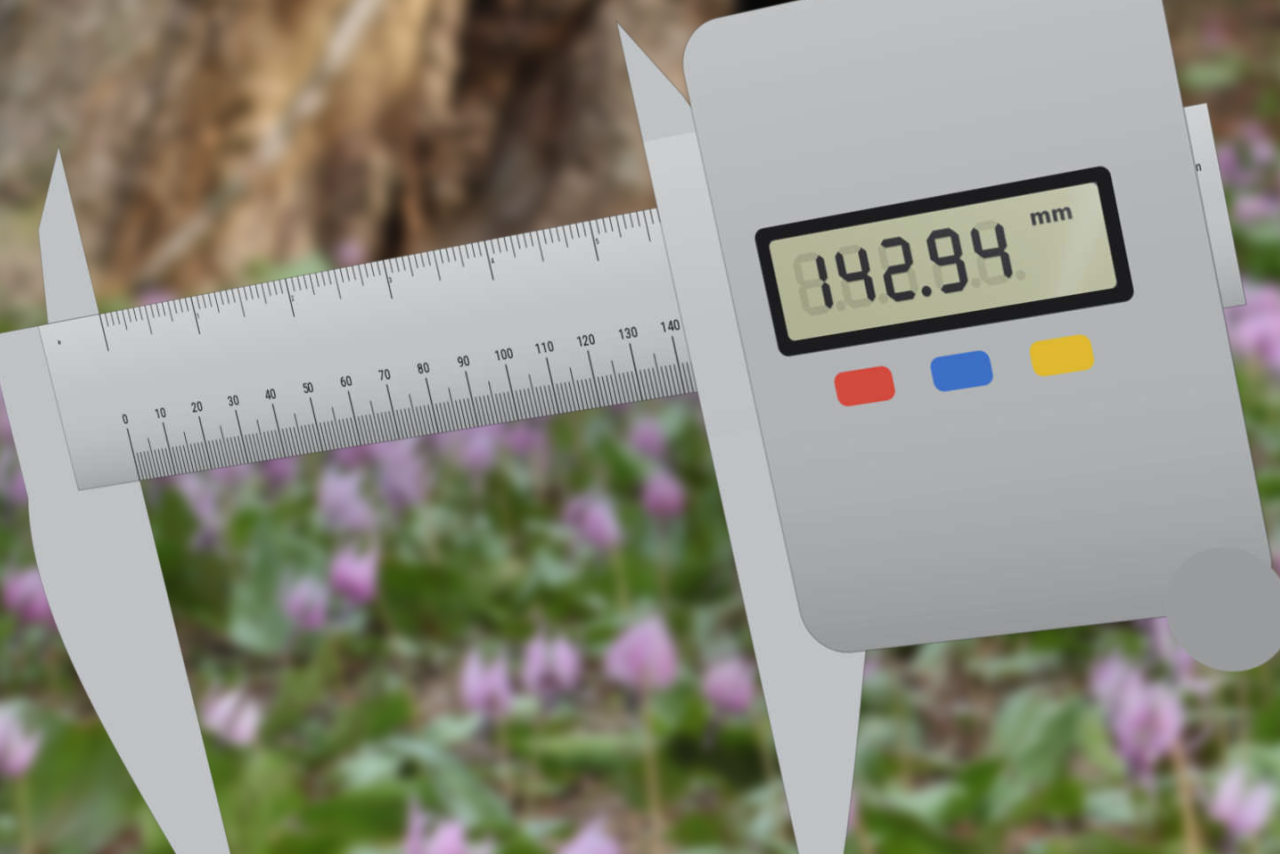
142.94 mm
